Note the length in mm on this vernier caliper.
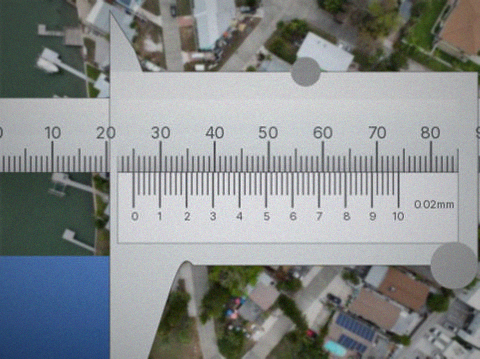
25.0 mm
